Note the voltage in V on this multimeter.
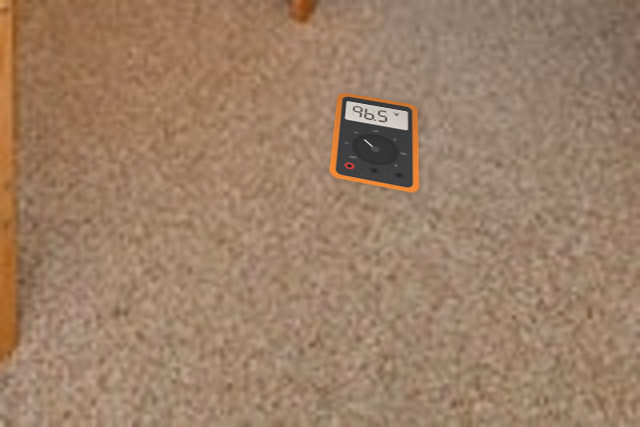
96.5 V
